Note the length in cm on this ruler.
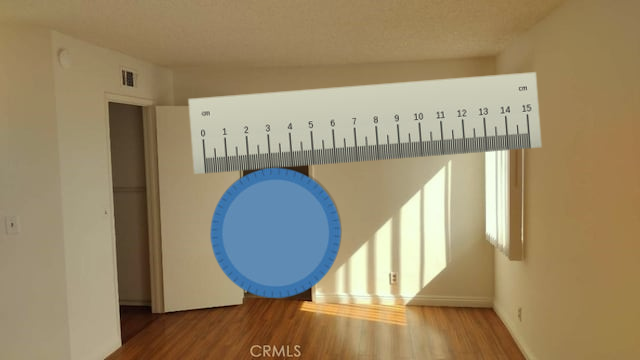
6 cm
